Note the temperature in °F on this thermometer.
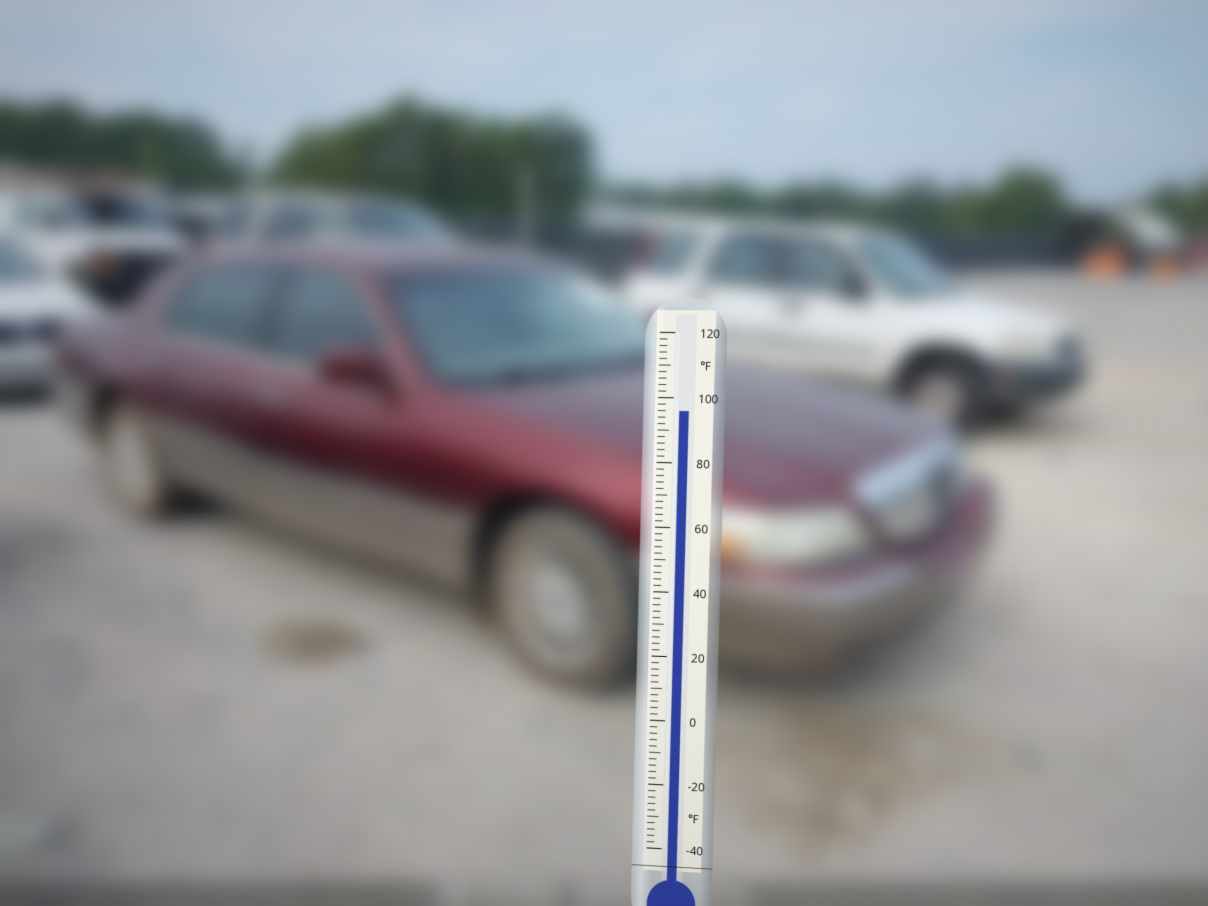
96 °F
